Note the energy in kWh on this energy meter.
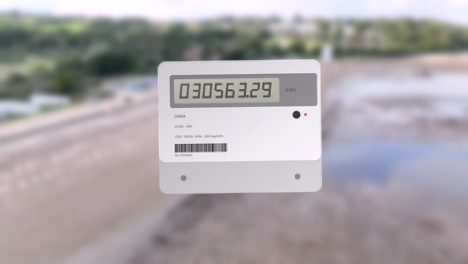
30563.29 kWh
